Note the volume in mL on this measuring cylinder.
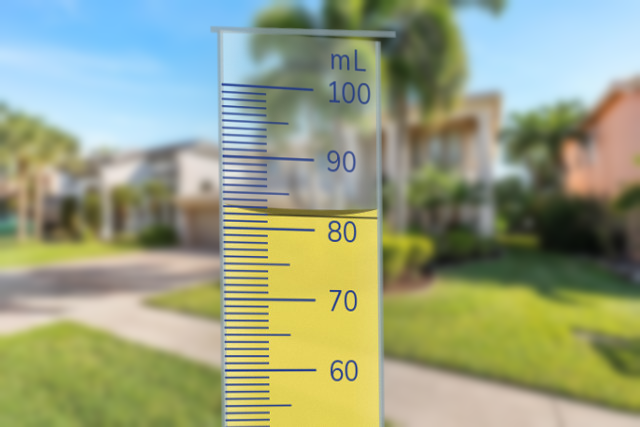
82 mL
